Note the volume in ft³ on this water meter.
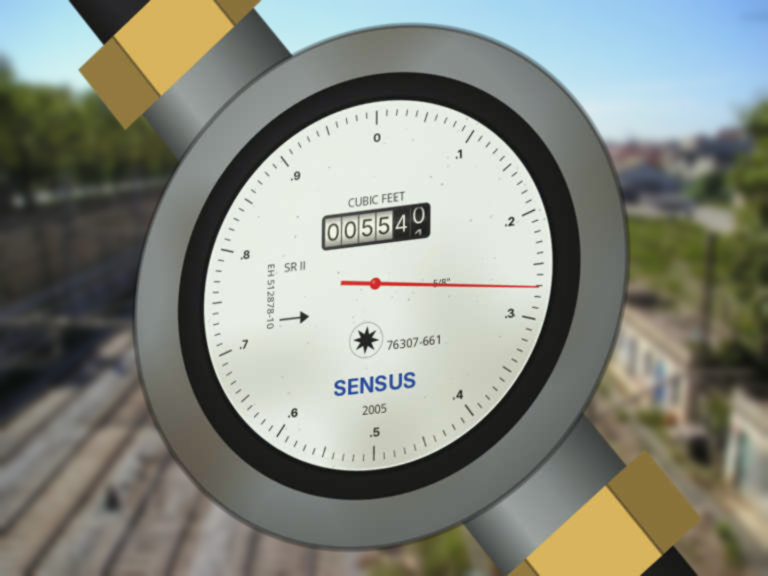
5540.27 ft³
